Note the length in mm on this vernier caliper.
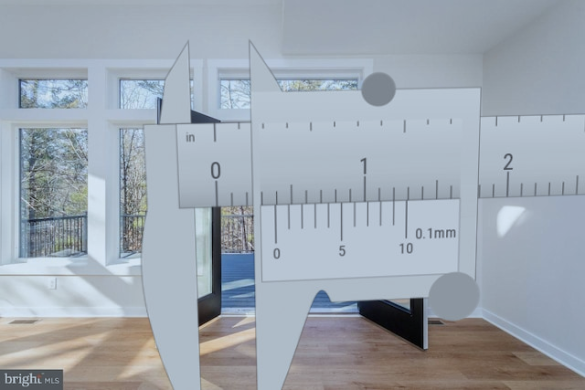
3.9 mm
